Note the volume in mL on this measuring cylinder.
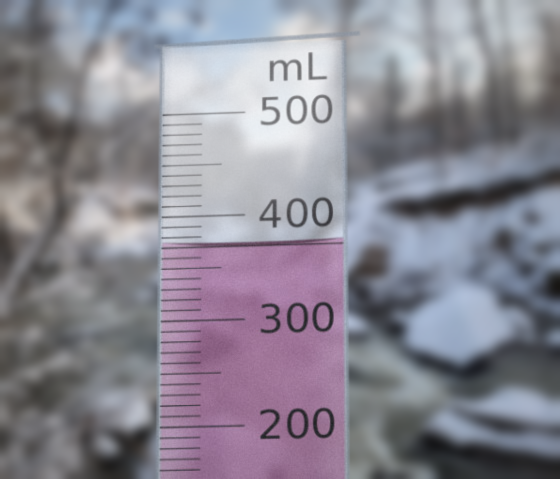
370 mL
